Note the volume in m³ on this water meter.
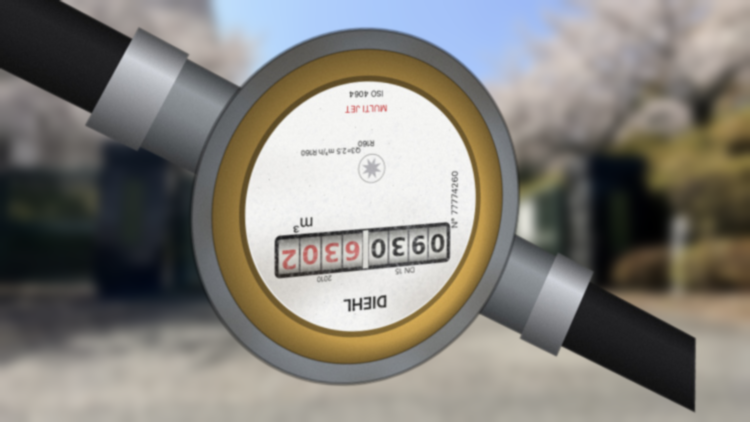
930.6302 m³
